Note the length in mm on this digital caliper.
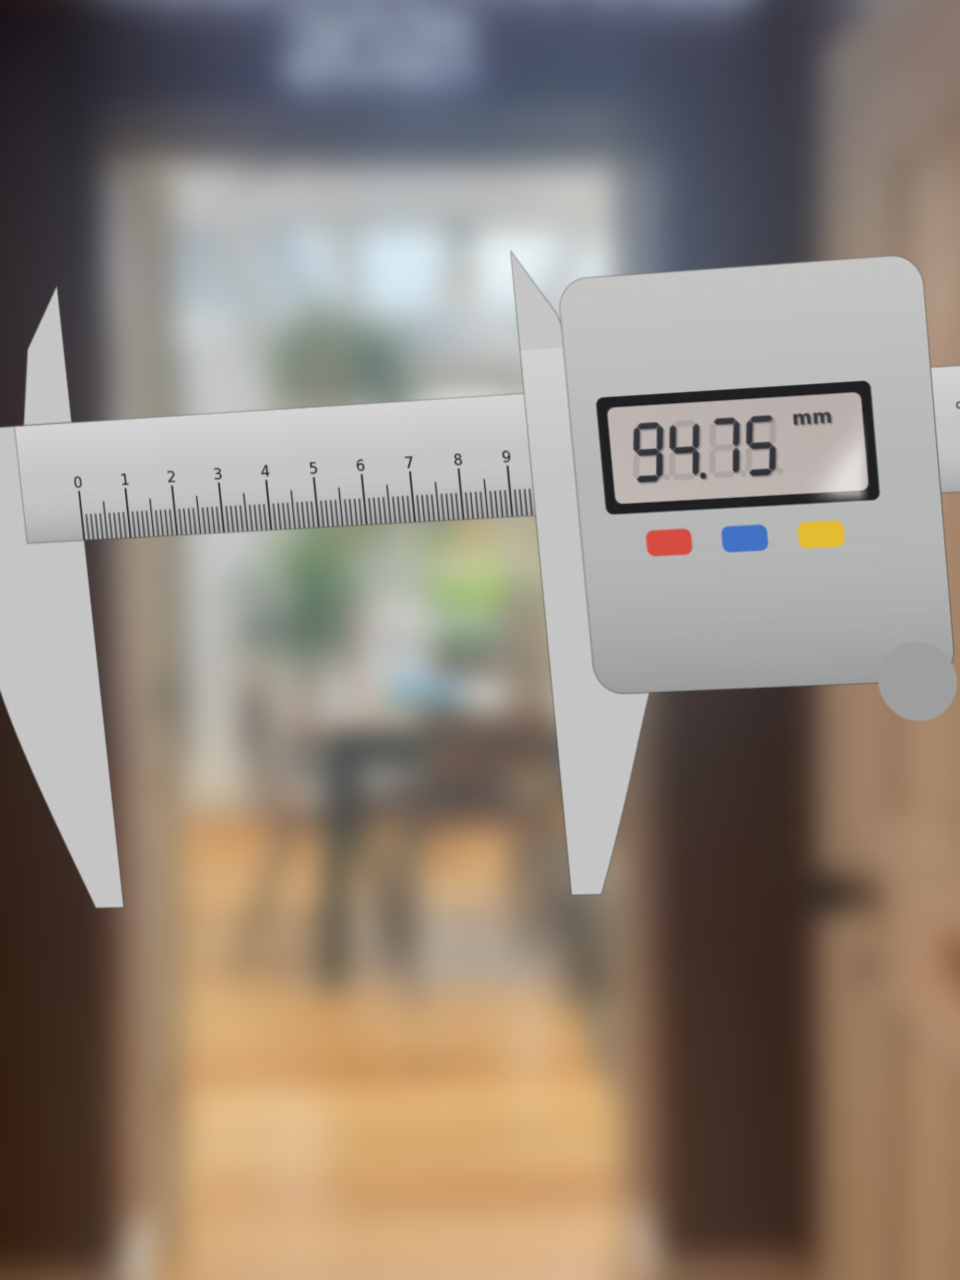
94.75 mm
